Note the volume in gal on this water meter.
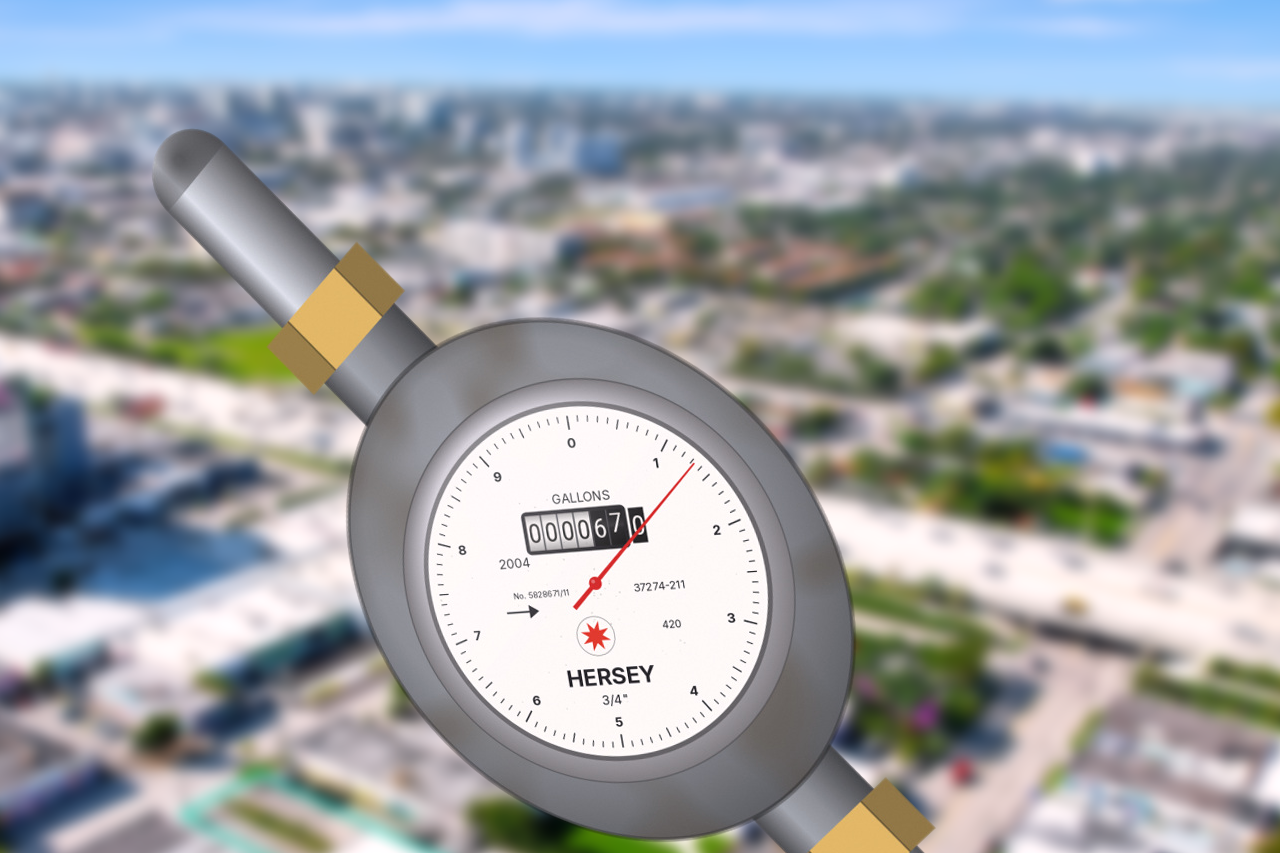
671.3 gal
